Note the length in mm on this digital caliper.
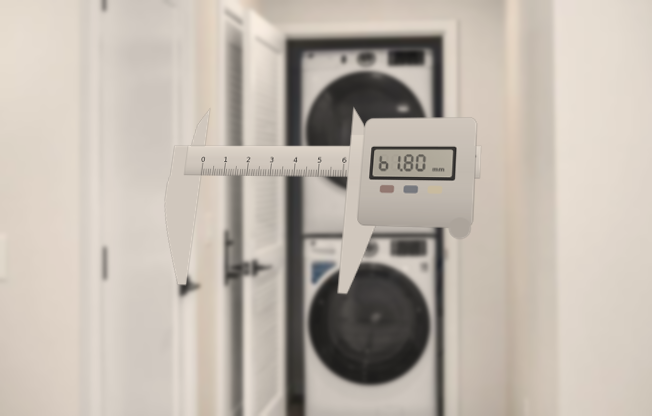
61.80 mm
